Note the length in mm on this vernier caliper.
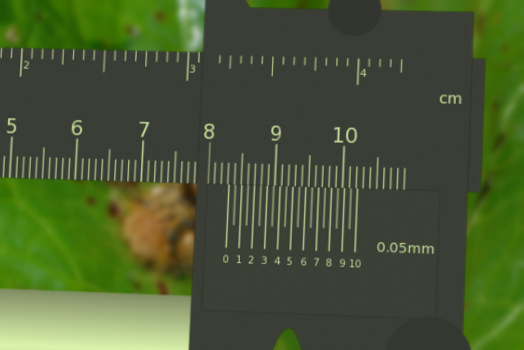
83.2 mm
